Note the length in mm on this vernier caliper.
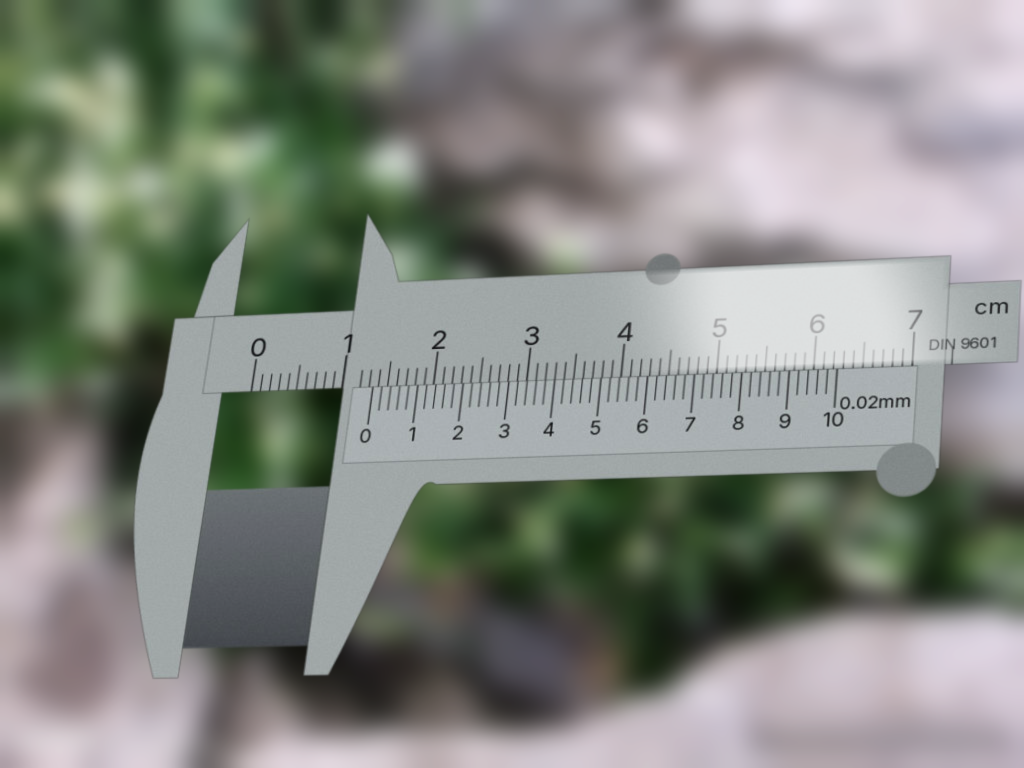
13.4 mm
